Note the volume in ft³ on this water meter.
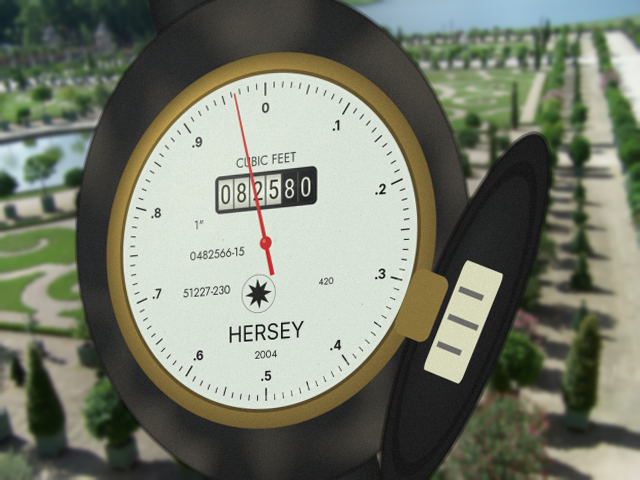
82579.96 ft³
